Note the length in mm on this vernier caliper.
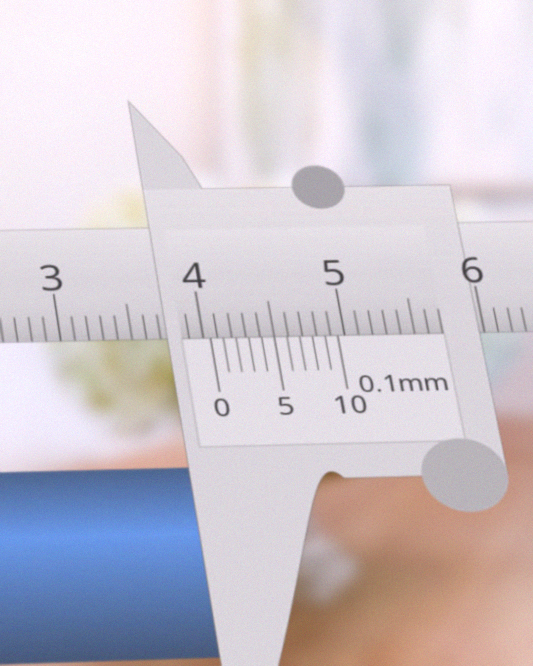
40.5 mm
